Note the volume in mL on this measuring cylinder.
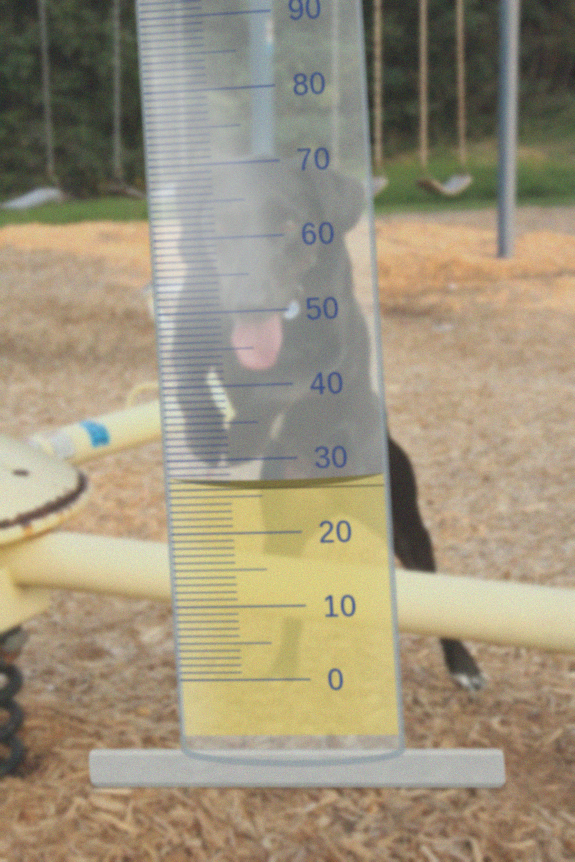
26 mL
